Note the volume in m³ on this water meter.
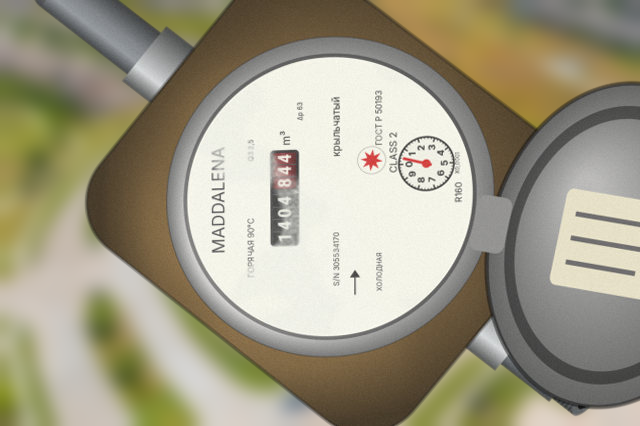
1404.8440 m³
